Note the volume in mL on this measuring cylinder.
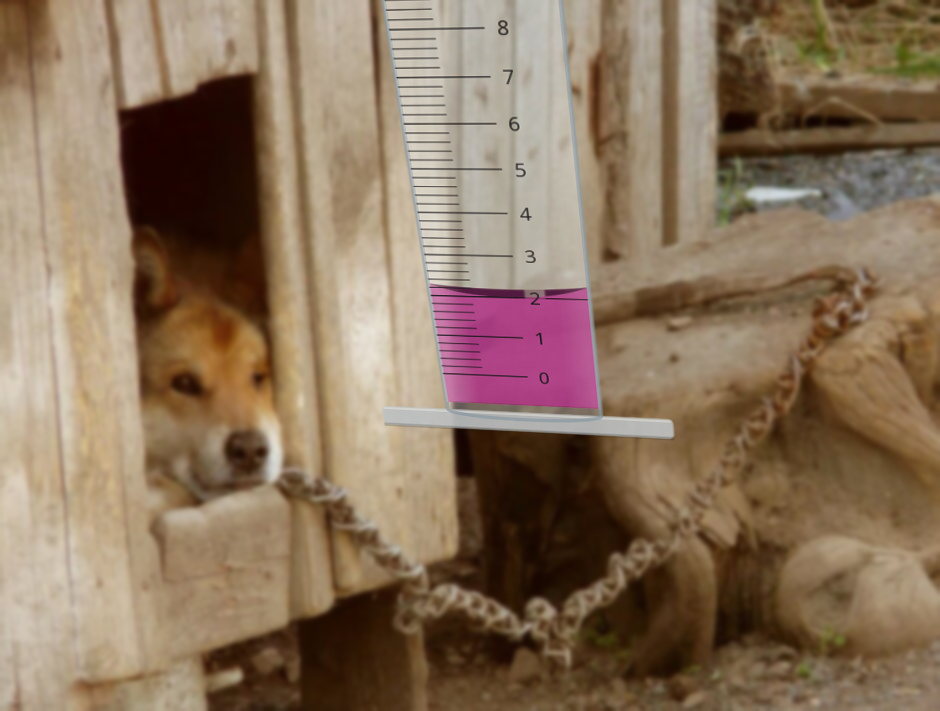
2 mL
